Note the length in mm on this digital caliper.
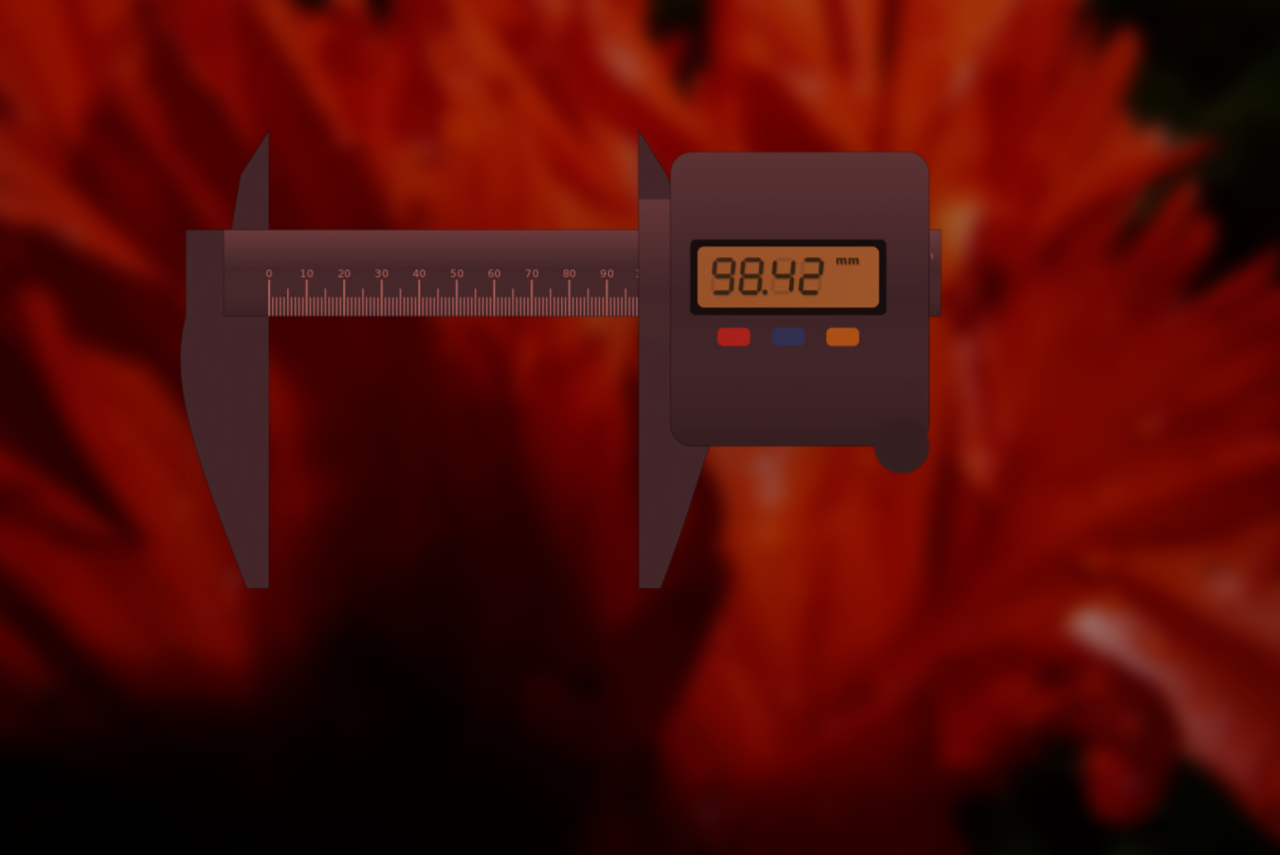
98.42 mm
